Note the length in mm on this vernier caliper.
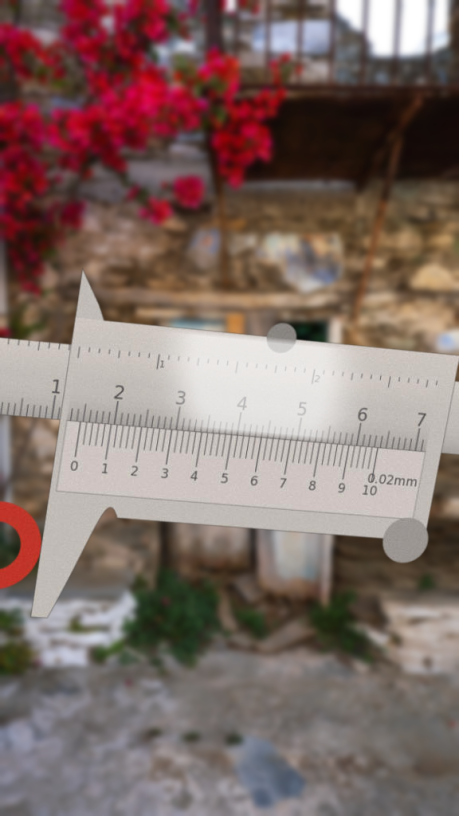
14.6 mm
